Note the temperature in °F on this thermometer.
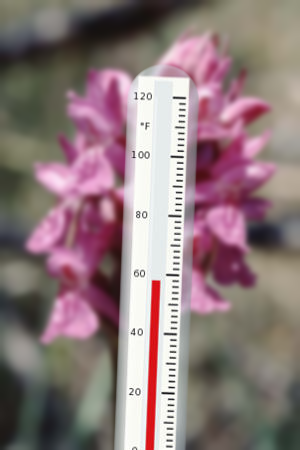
58 °F
